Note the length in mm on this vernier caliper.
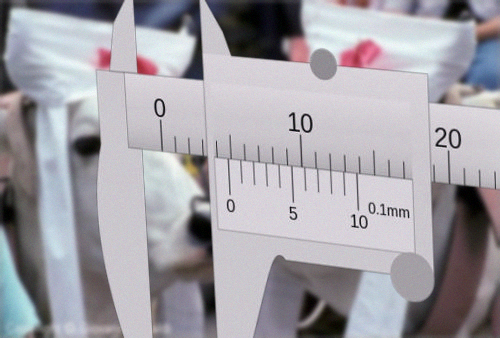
4.8 mm
